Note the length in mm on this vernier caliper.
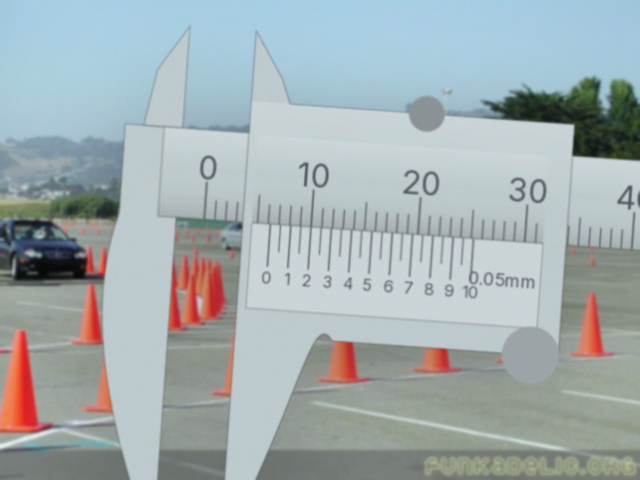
6.2 mm
